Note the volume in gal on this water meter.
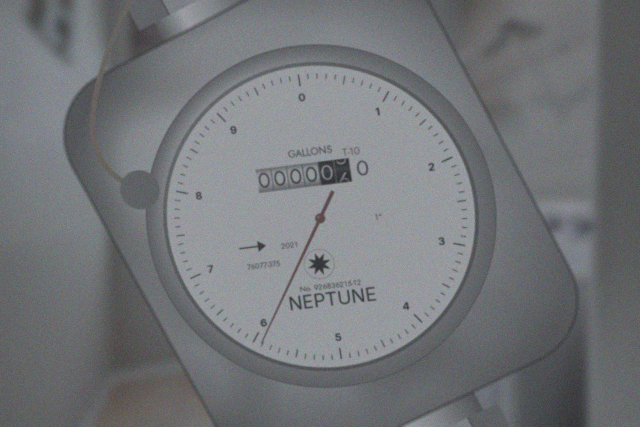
55.9 gal
